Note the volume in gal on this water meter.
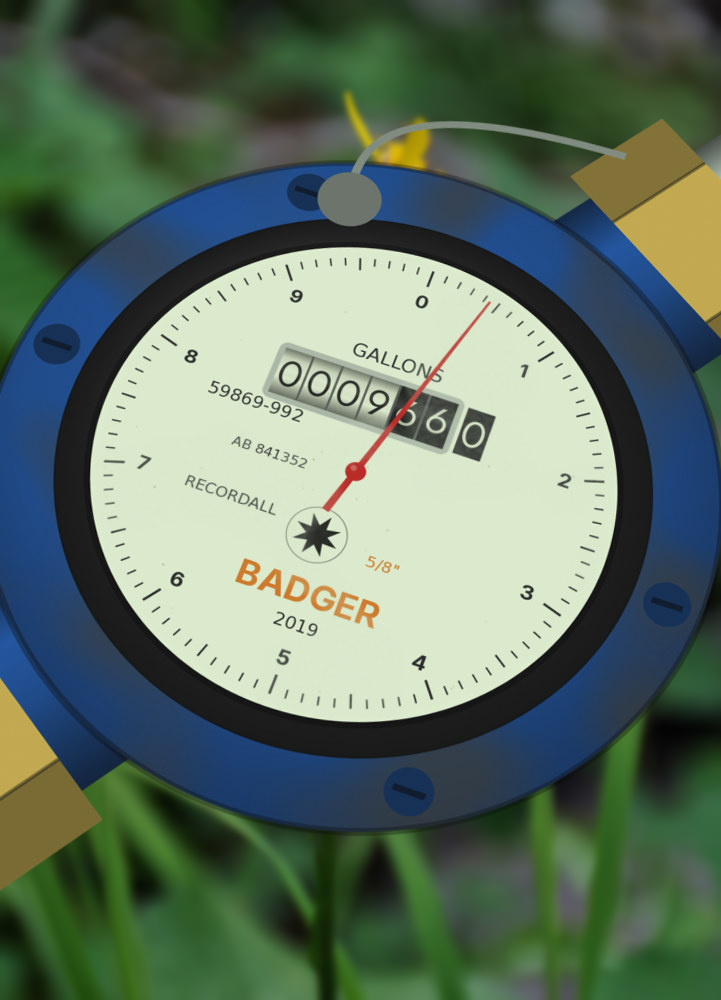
9660.4 gal
